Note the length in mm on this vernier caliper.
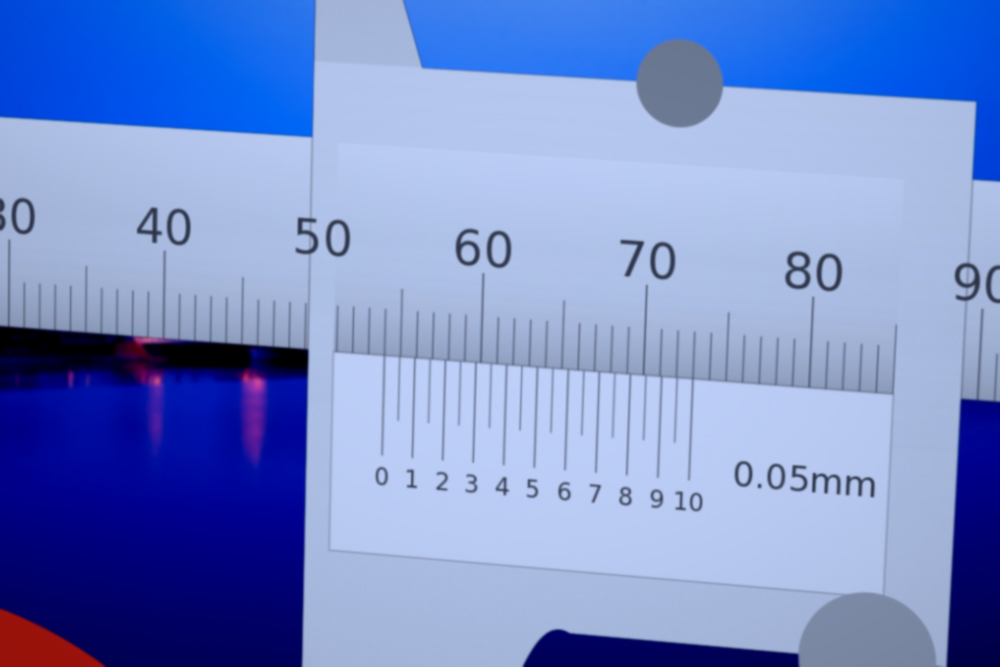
54.0 mm
